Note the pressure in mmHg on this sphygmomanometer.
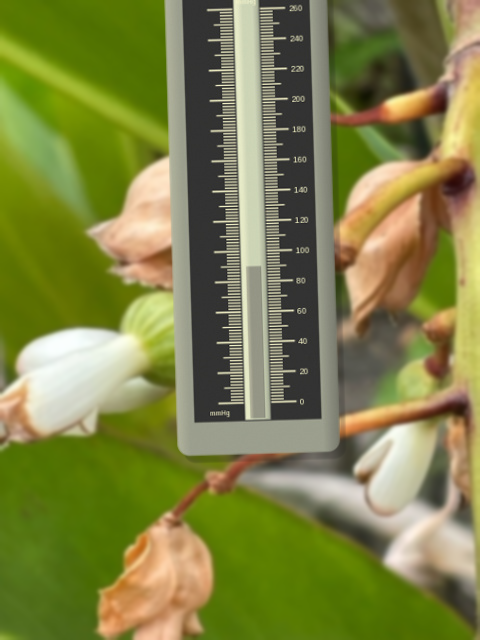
90 mmHg
